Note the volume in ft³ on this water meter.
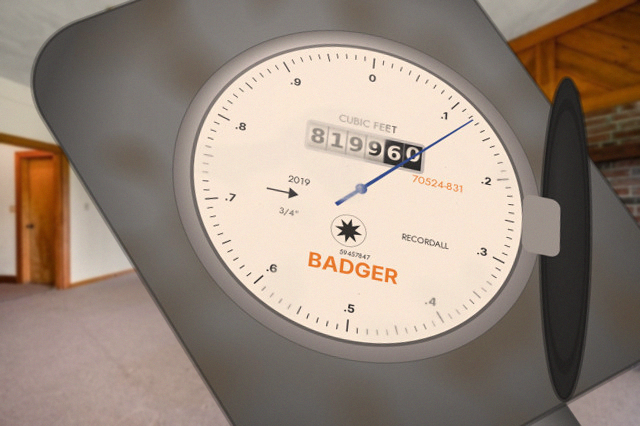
819960.12 ft³
